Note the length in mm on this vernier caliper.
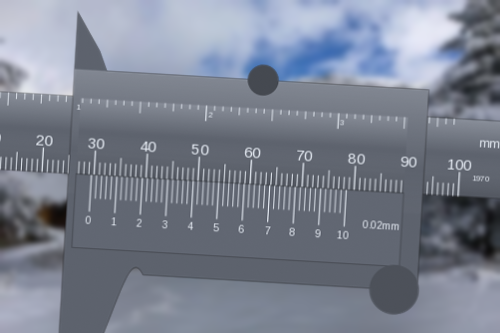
29.5 mm
